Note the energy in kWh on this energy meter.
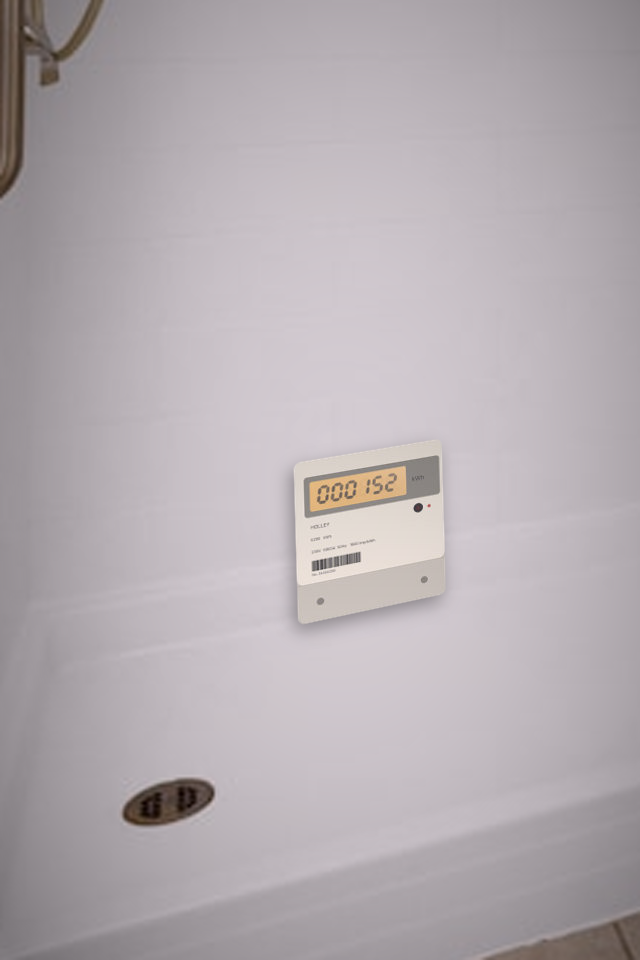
152 kWh
